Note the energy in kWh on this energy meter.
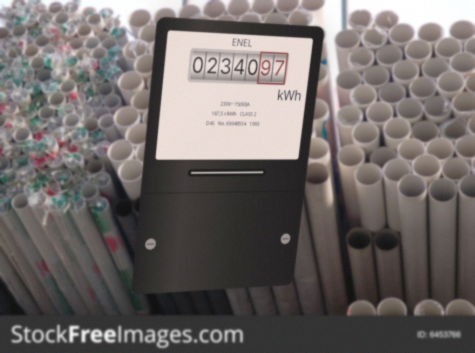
2340.97 kWh
